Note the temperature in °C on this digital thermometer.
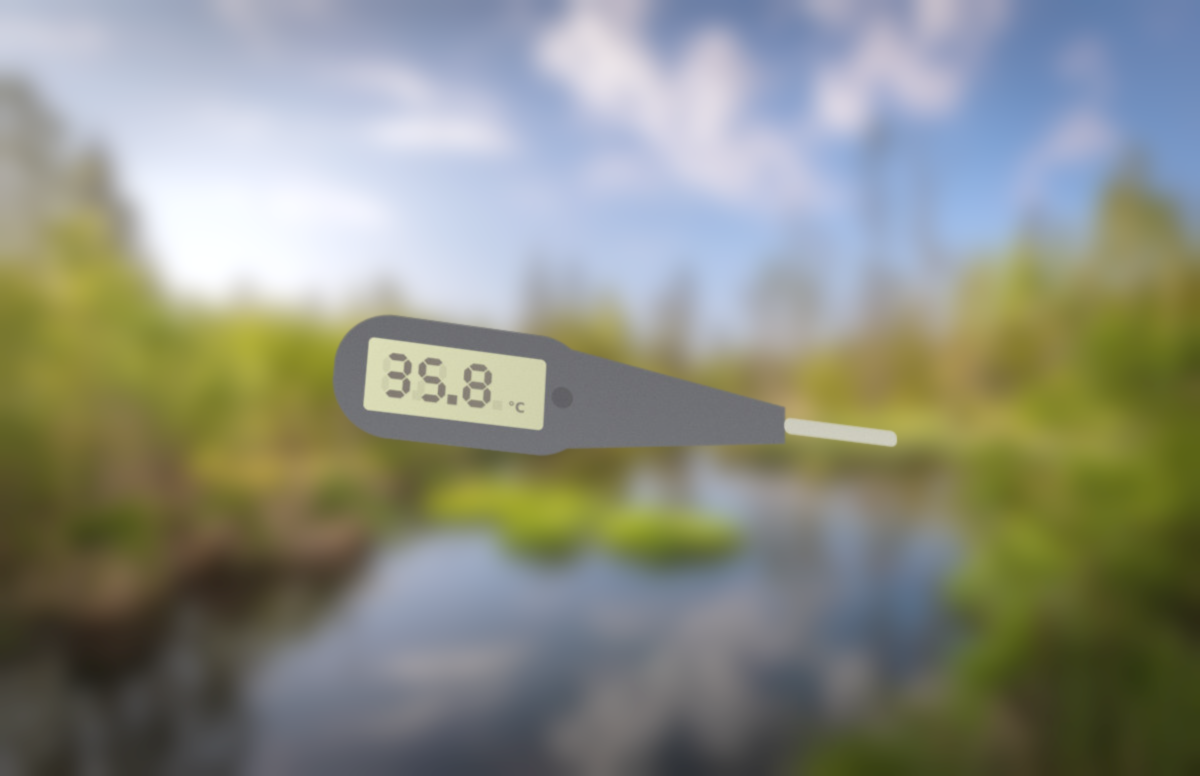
35.8 °C
